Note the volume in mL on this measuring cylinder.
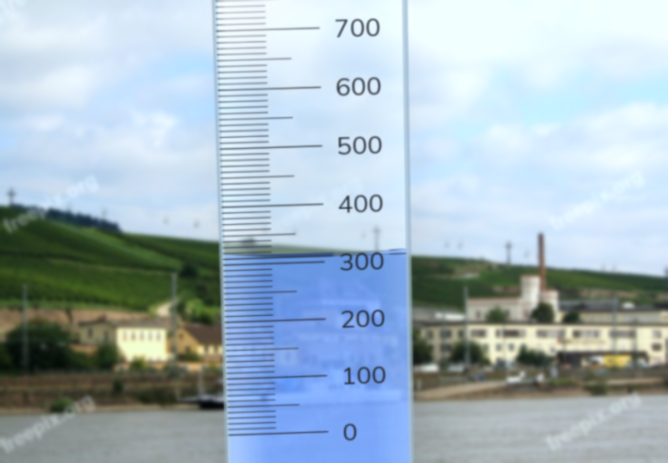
310 mL
